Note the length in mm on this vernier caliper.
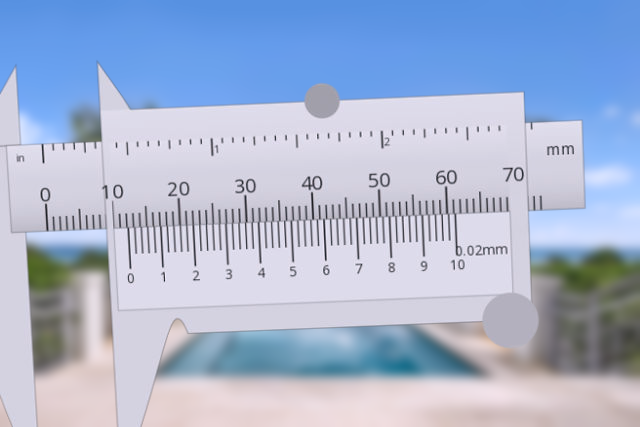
12.2 mm
